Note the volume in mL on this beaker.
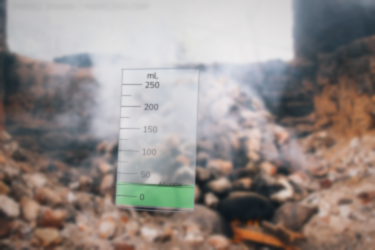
25 mL
